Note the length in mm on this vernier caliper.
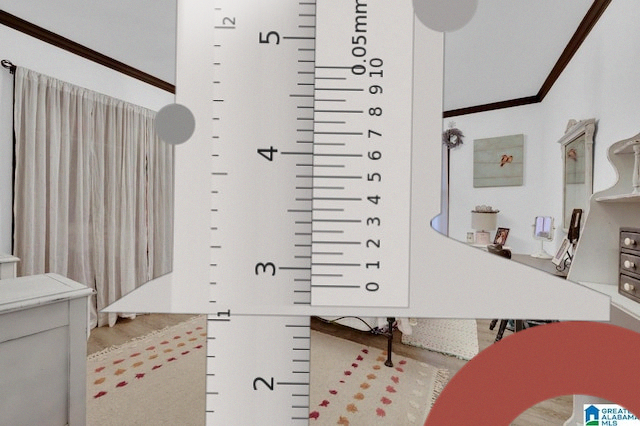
28.5 mm
